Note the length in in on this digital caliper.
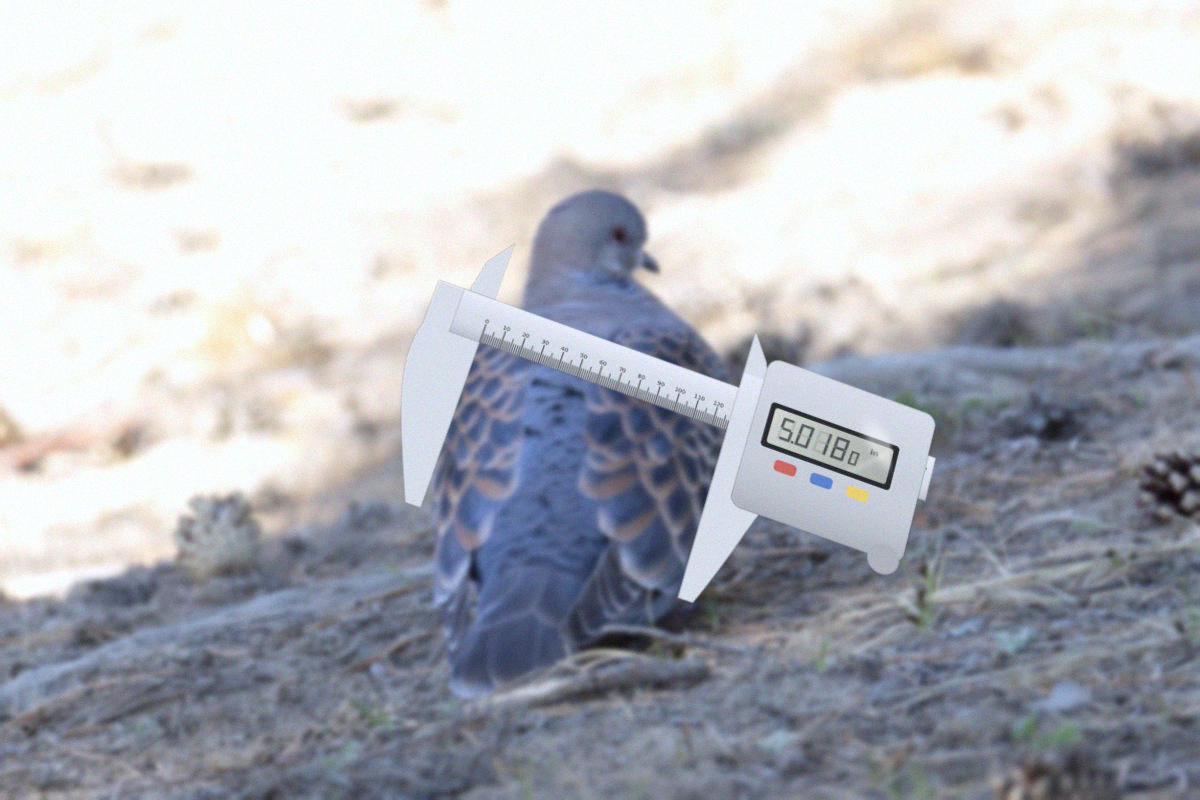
5.0180 in
